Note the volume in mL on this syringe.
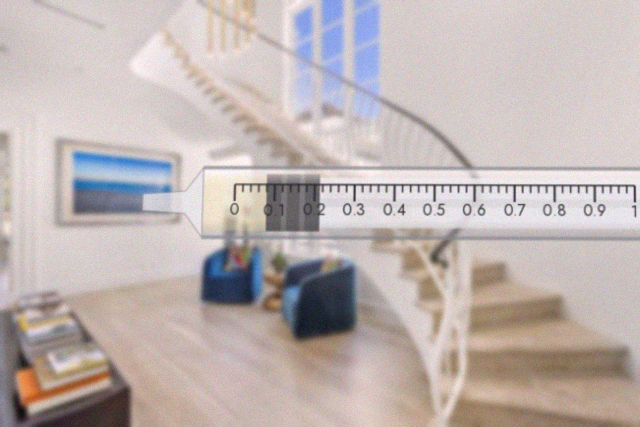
0.08 mL
